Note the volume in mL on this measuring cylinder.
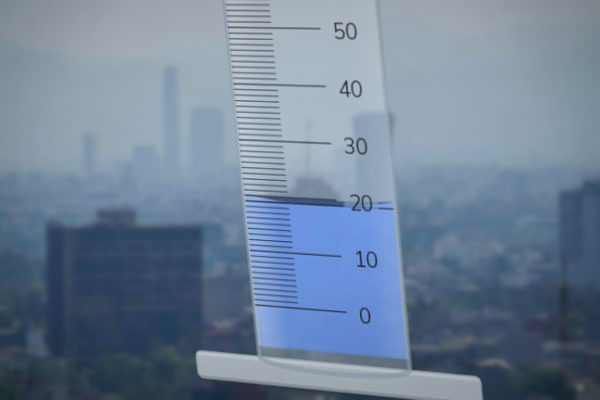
19 mL
